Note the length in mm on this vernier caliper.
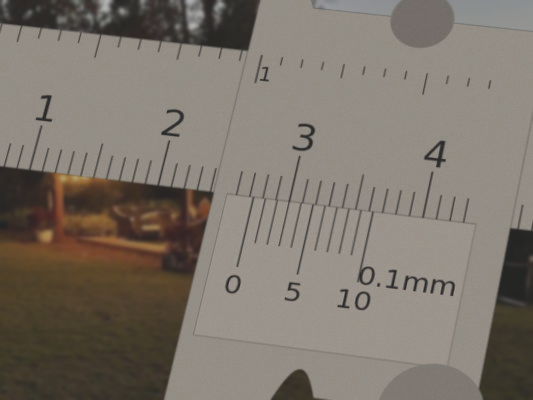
27.3 mm
